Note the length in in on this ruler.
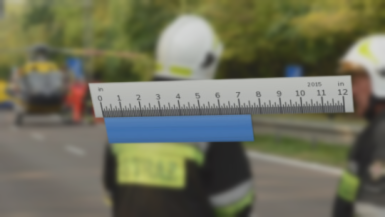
7.5 in
